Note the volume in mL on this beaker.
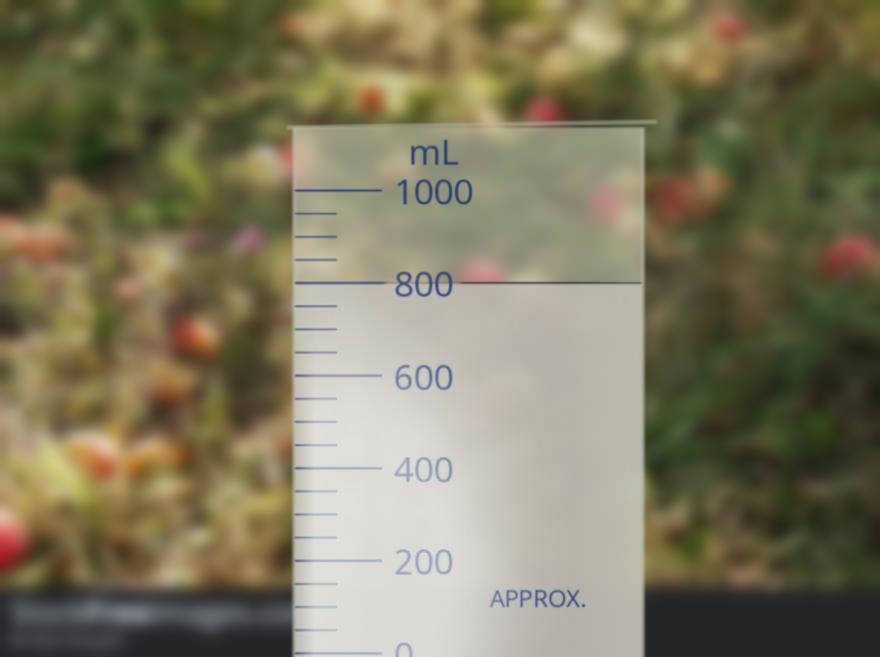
800 mL
